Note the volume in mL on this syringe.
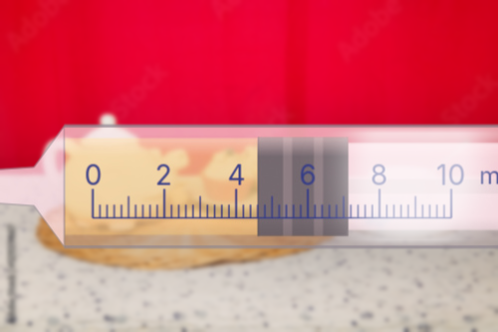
4.6 mL
